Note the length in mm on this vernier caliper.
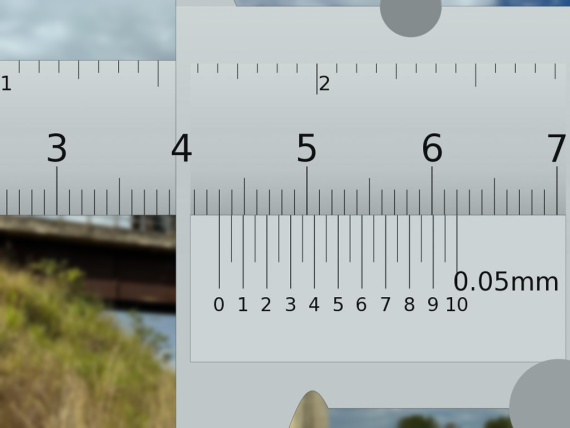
43.0 mm
